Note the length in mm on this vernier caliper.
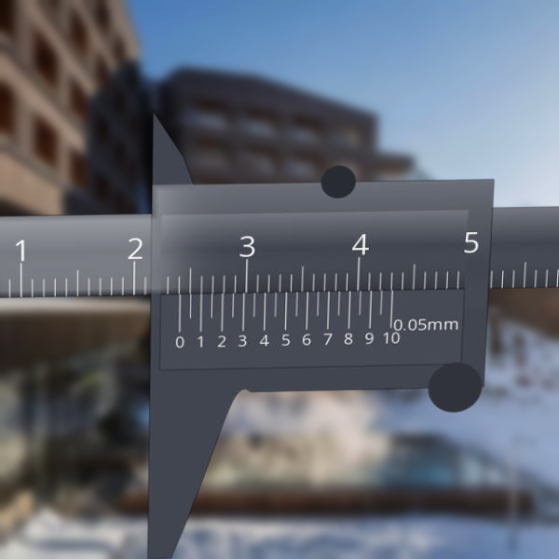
24.1 mm
